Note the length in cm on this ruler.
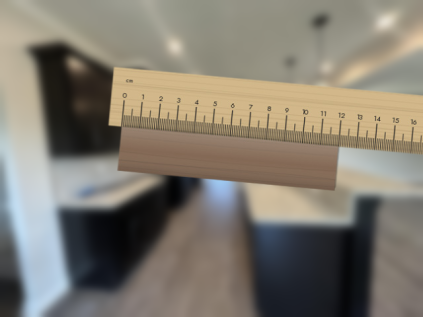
12 cm
